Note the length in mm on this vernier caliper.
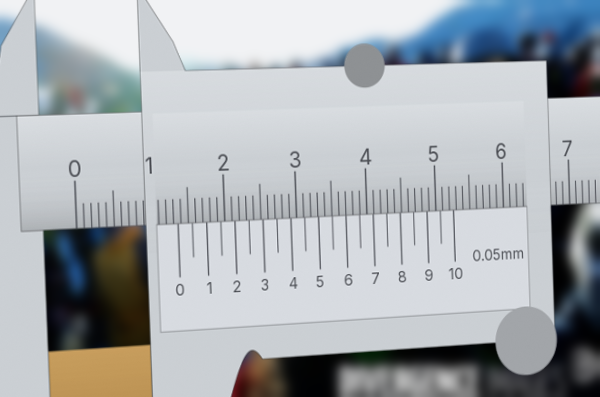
13.6 mm
